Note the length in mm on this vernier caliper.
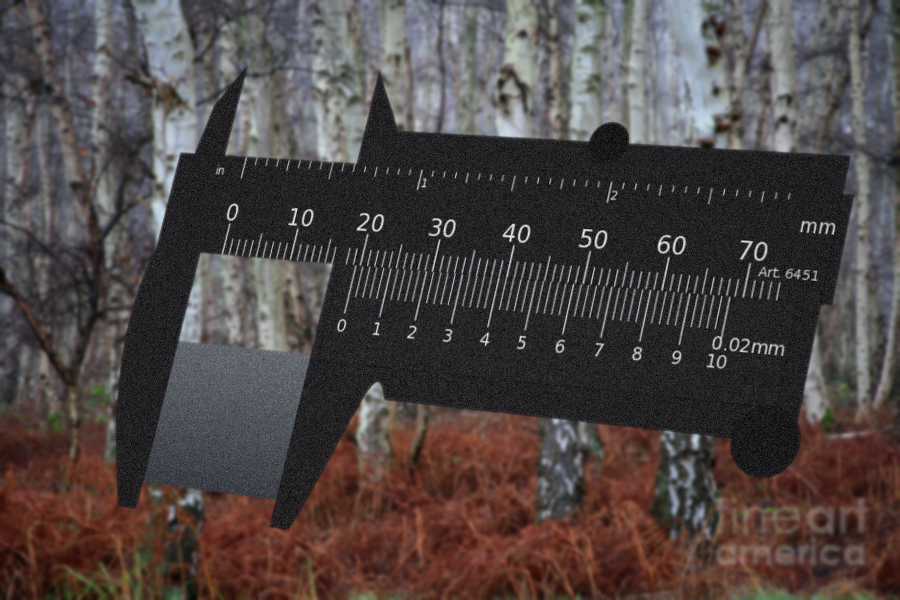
19.4 mm
